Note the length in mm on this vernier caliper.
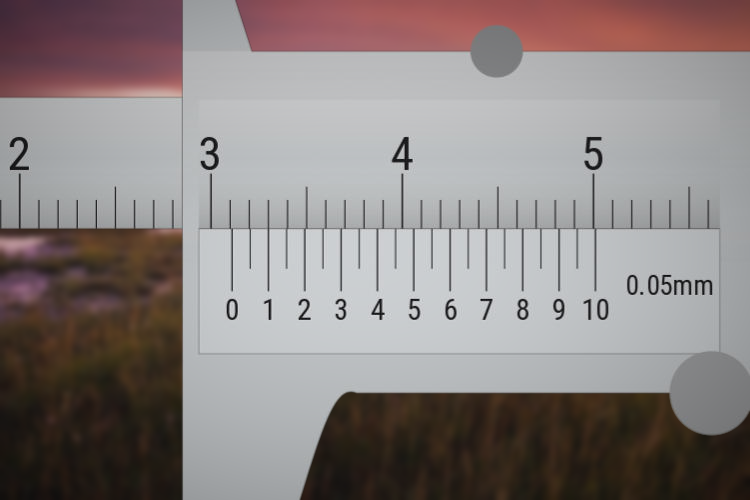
31.1 mm
